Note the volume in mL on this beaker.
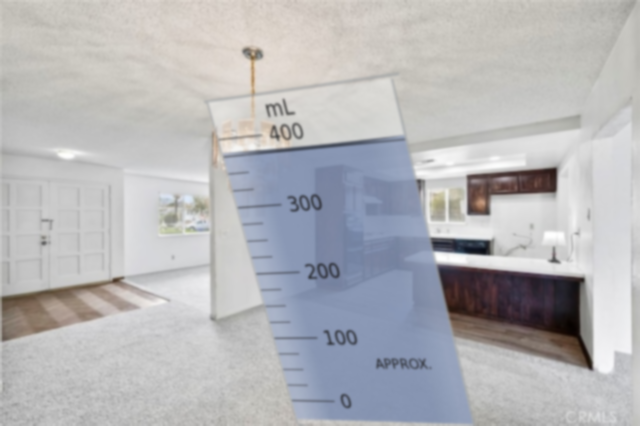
375 mL
